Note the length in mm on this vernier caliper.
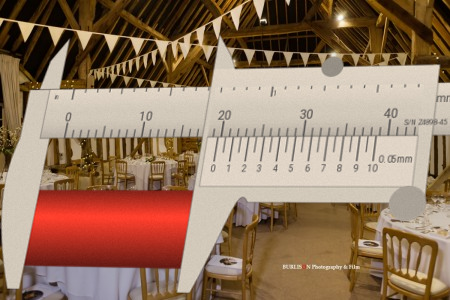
19.6 mm
